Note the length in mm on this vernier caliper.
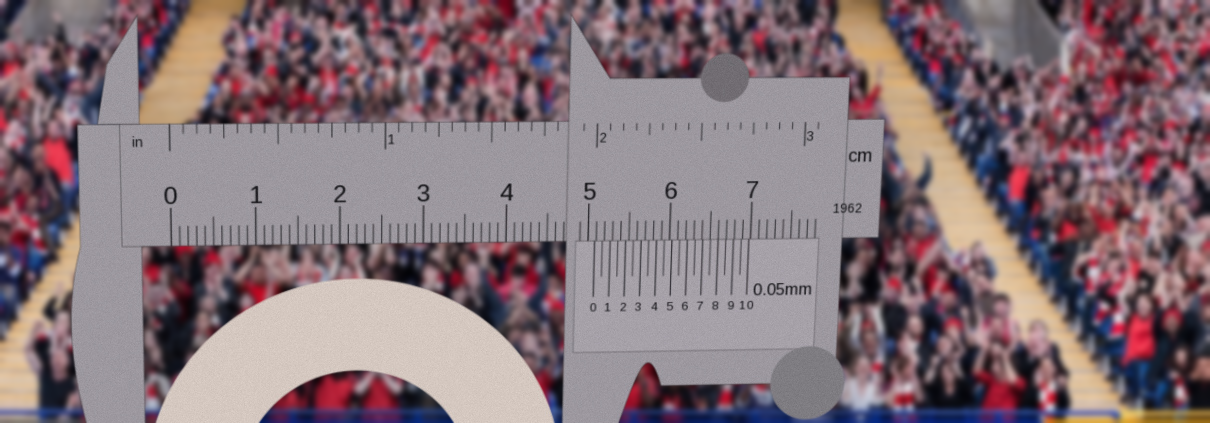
50.8 mm
